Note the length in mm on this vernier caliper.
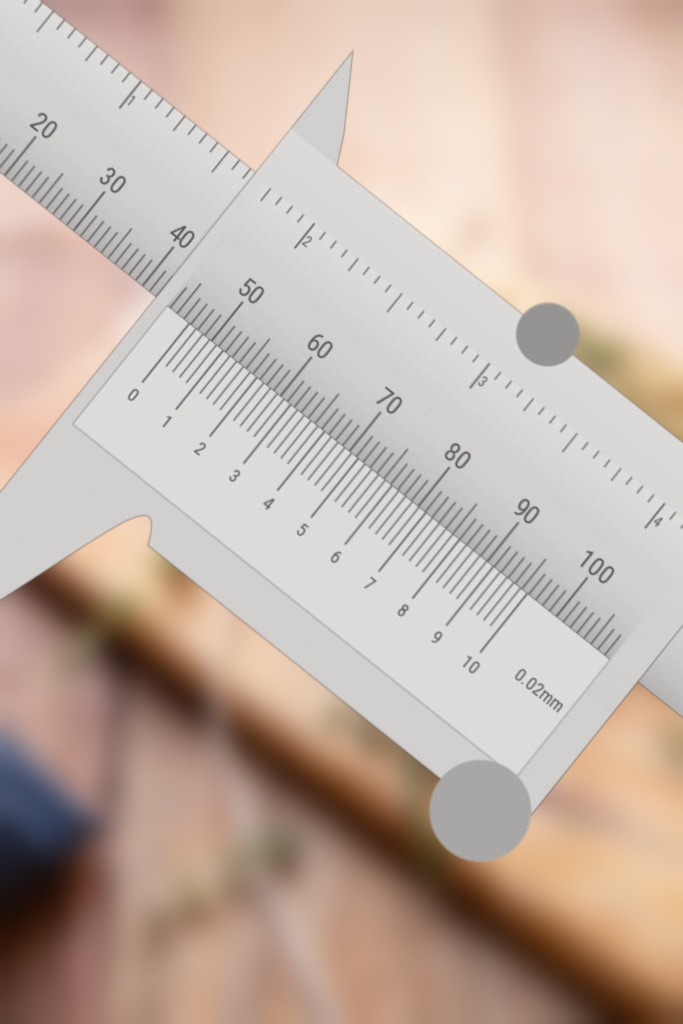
46.8 mm
